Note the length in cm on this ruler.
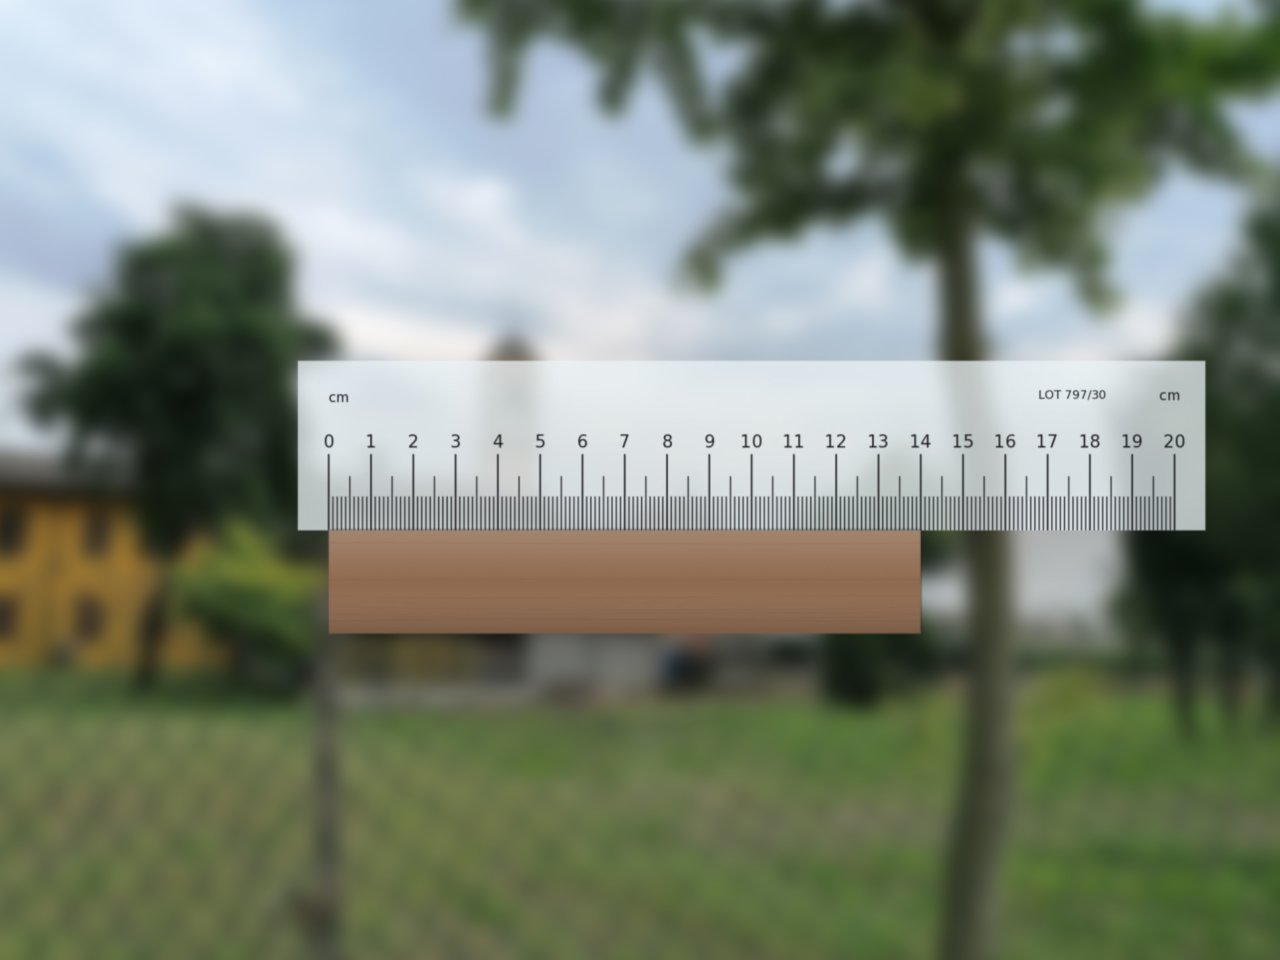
14 cm
